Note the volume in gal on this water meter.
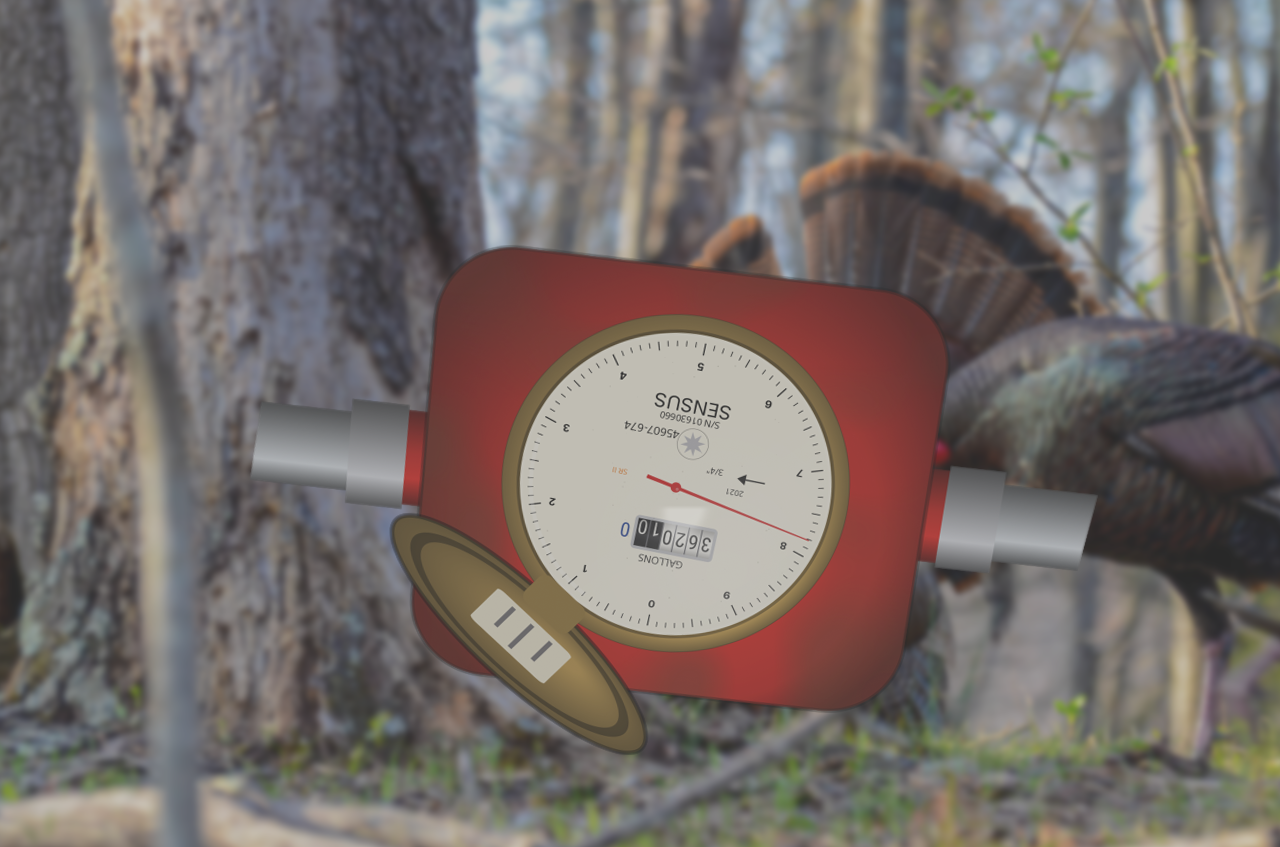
3620097.8 gal
